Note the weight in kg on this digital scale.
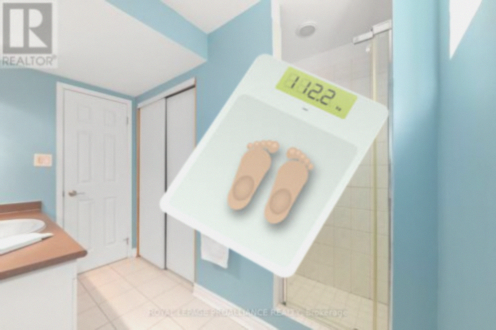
112.2 kg
